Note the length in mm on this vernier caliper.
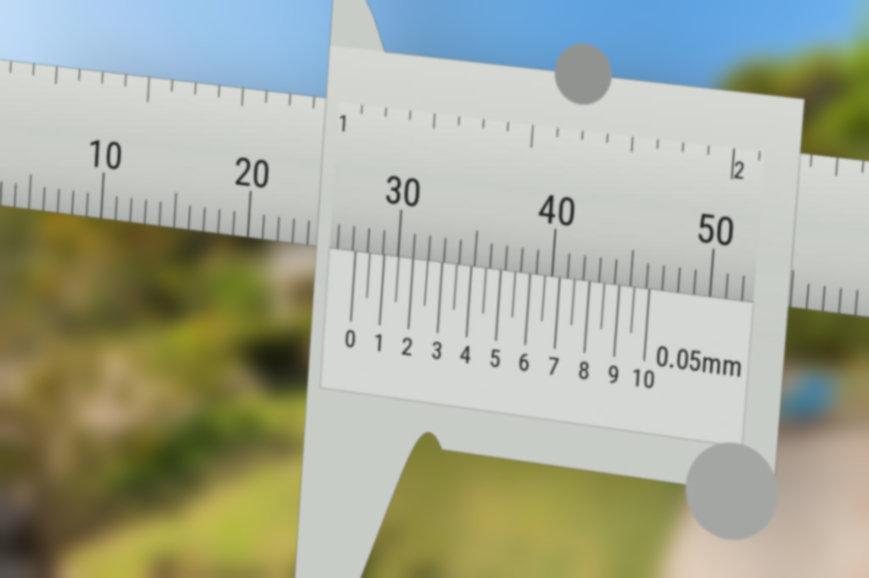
27.2 mm
